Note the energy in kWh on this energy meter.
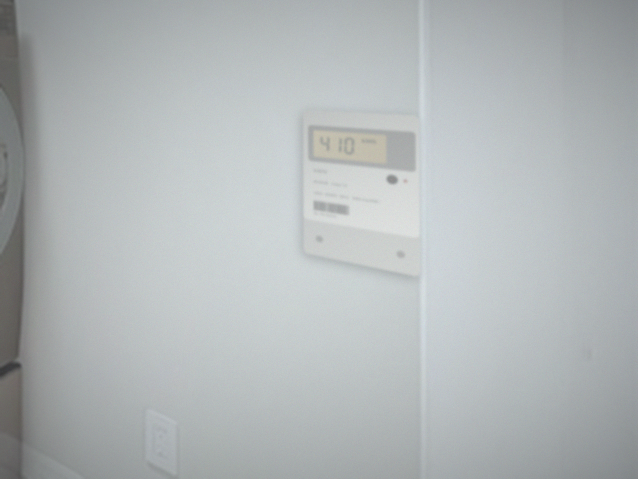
410 kWh
